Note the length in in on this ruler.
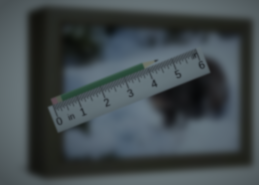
4.5 in
